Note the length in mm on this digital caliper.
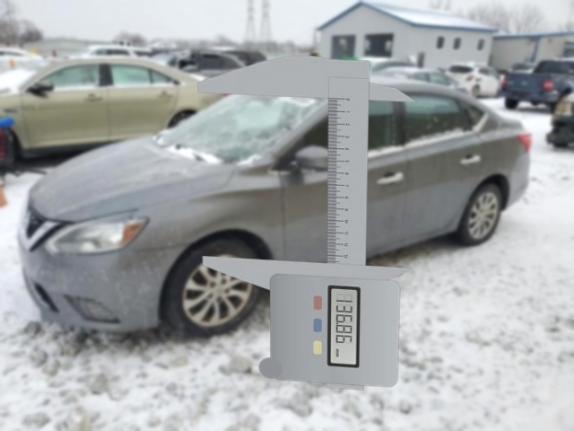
136.86 mm
